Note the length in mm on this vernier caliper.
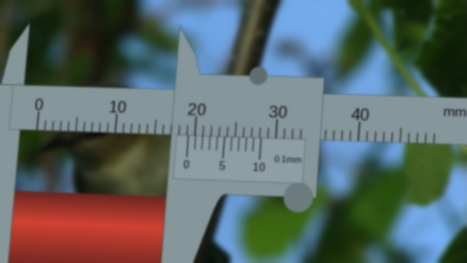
19.2 mm
